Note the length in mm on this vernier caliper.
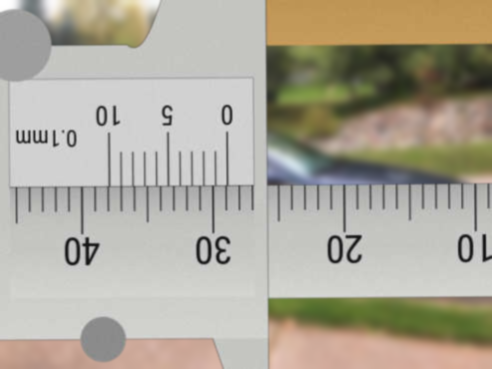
28.9 mm
